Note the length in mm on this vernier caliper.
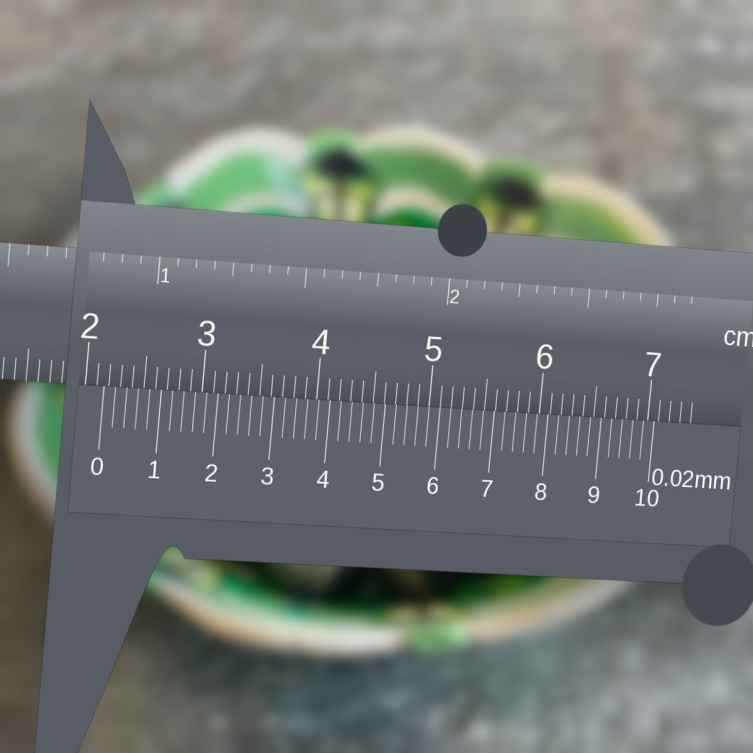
21.6 mm
